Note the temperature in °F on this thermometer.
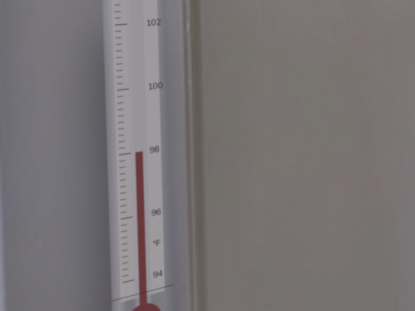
98 °F
